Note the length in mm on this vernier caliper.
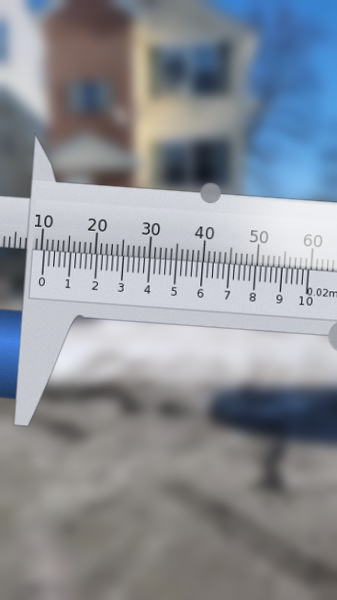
10.5 mm
